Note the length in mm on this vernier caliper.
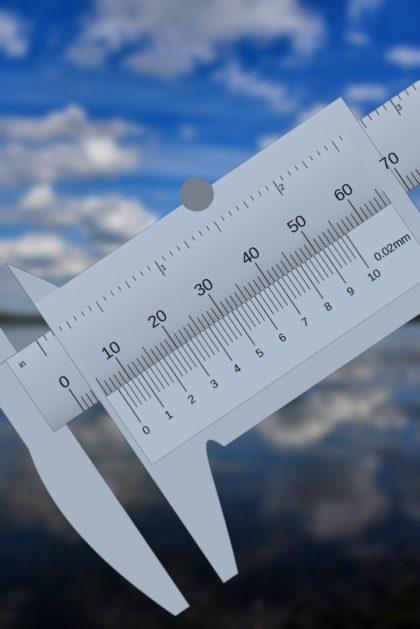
7.2 mm
